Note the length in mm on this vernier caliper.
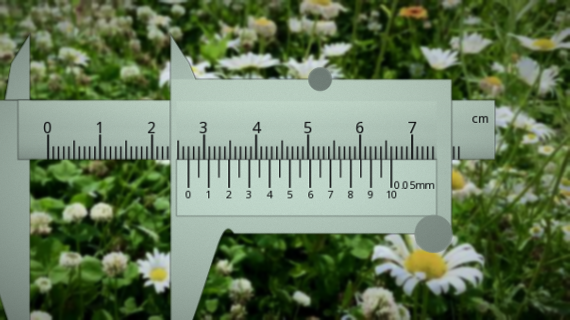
27.0 mm
